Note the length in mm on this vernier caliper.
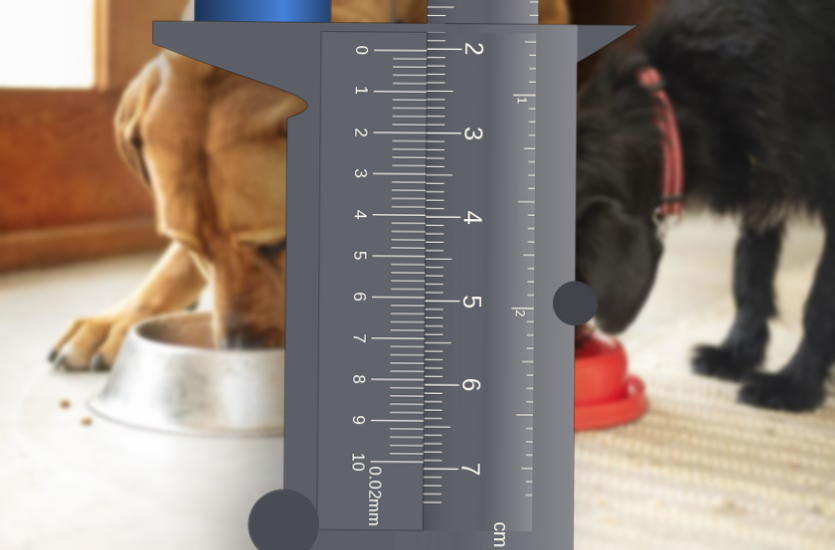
20.2 mm
